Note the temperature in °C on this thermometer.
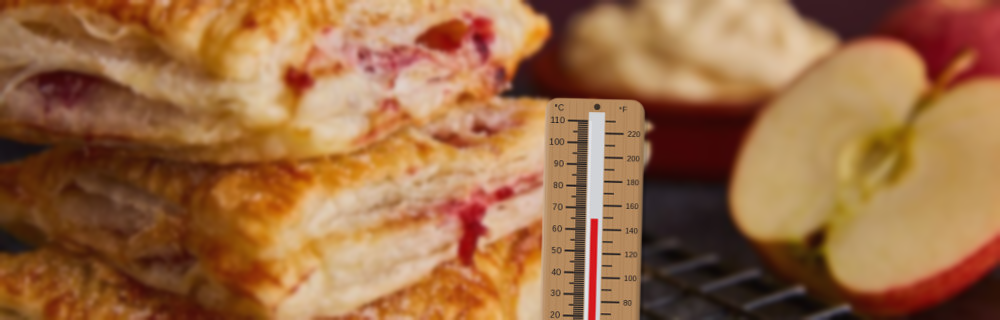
65 °C
